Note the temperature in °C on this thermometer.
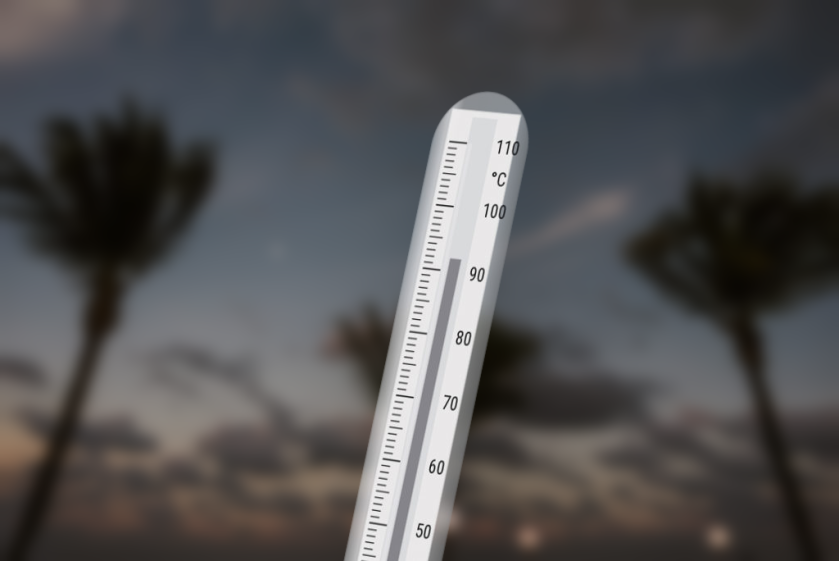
92 °C
